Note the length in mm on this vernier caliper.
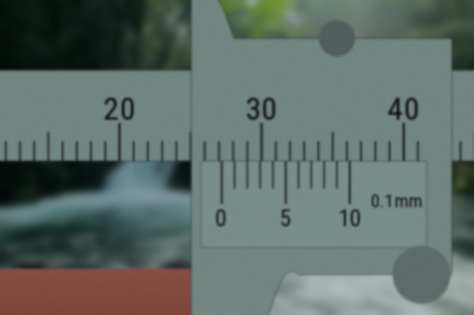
27.2 mm
